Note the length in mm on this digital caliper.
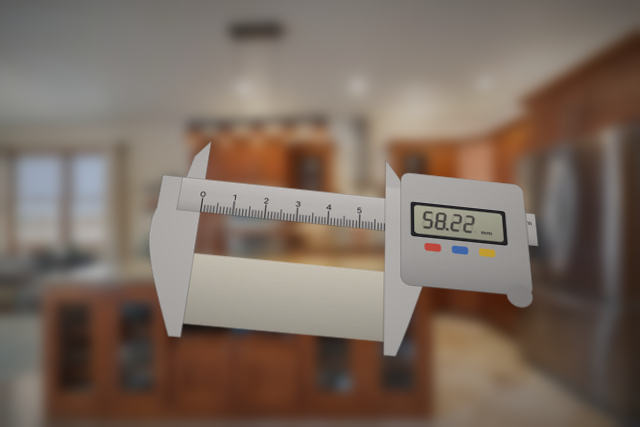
58.22 mm
